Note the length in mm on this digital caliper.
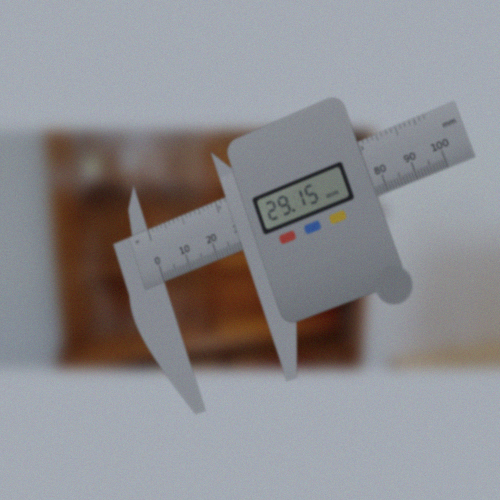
29.15 mm
